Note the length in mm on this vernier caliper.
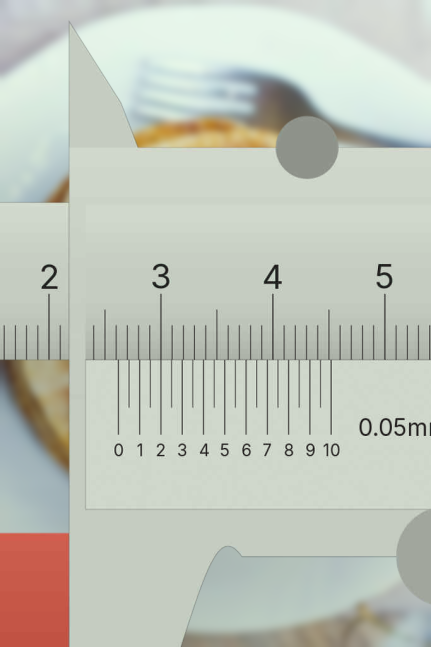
26.2 mm
